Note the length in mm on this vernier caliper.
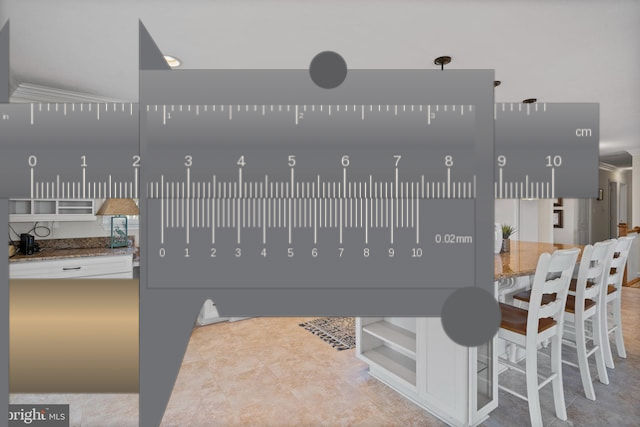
25.0 mm
